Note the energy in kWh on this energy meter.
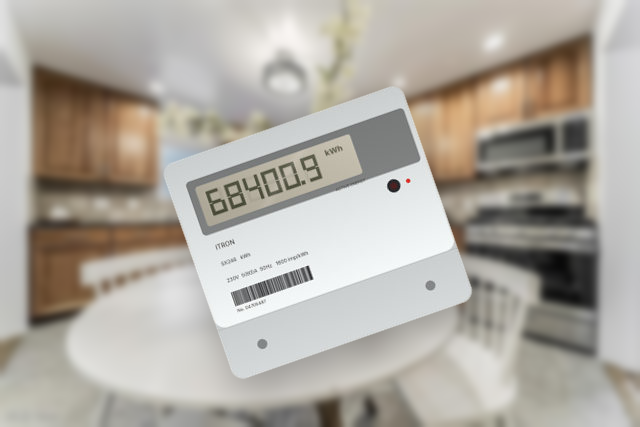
68400.9 kWh
